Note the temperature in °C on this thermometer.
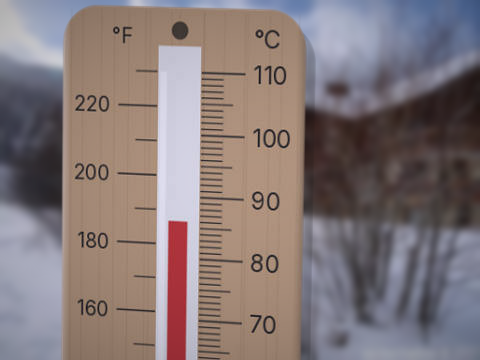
86 °C
